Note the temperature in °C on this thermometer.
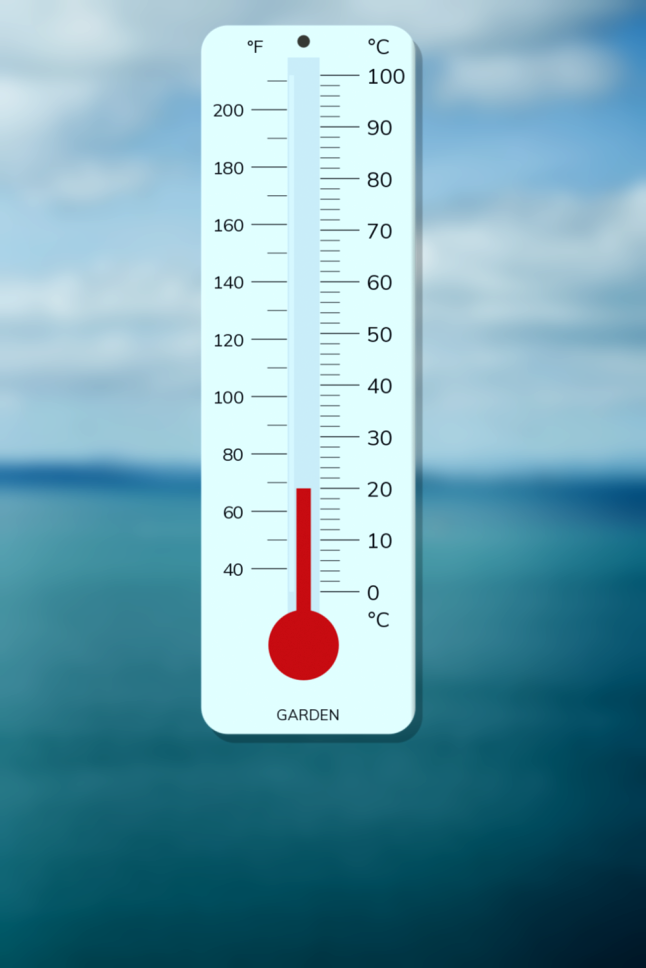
20 °C
